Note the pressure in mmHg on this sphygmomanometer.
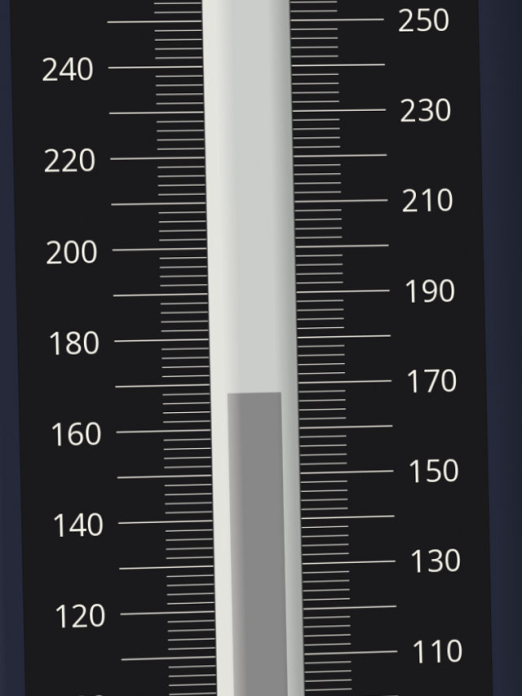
168 mmHg
